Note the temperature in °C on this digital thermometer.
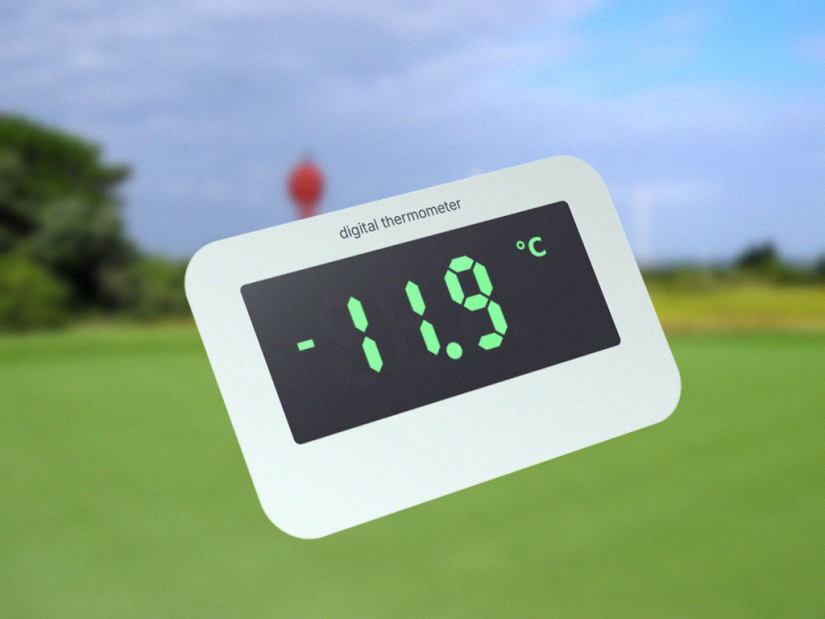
-11.9 °C
